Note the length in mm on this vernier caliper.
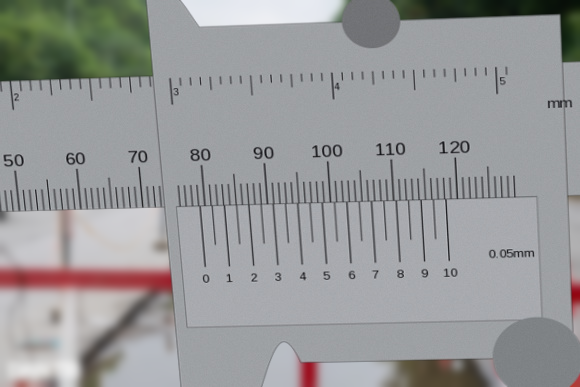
79.2 mm
